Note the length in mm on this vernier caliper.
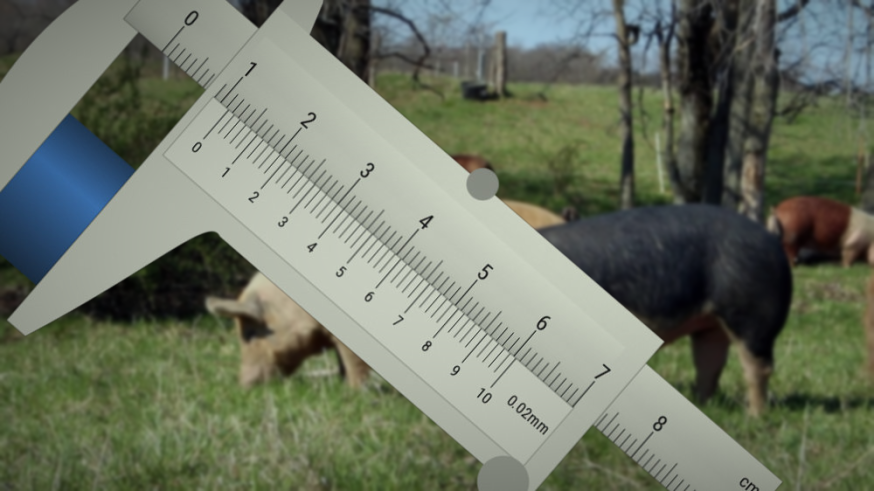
11.4 mm
